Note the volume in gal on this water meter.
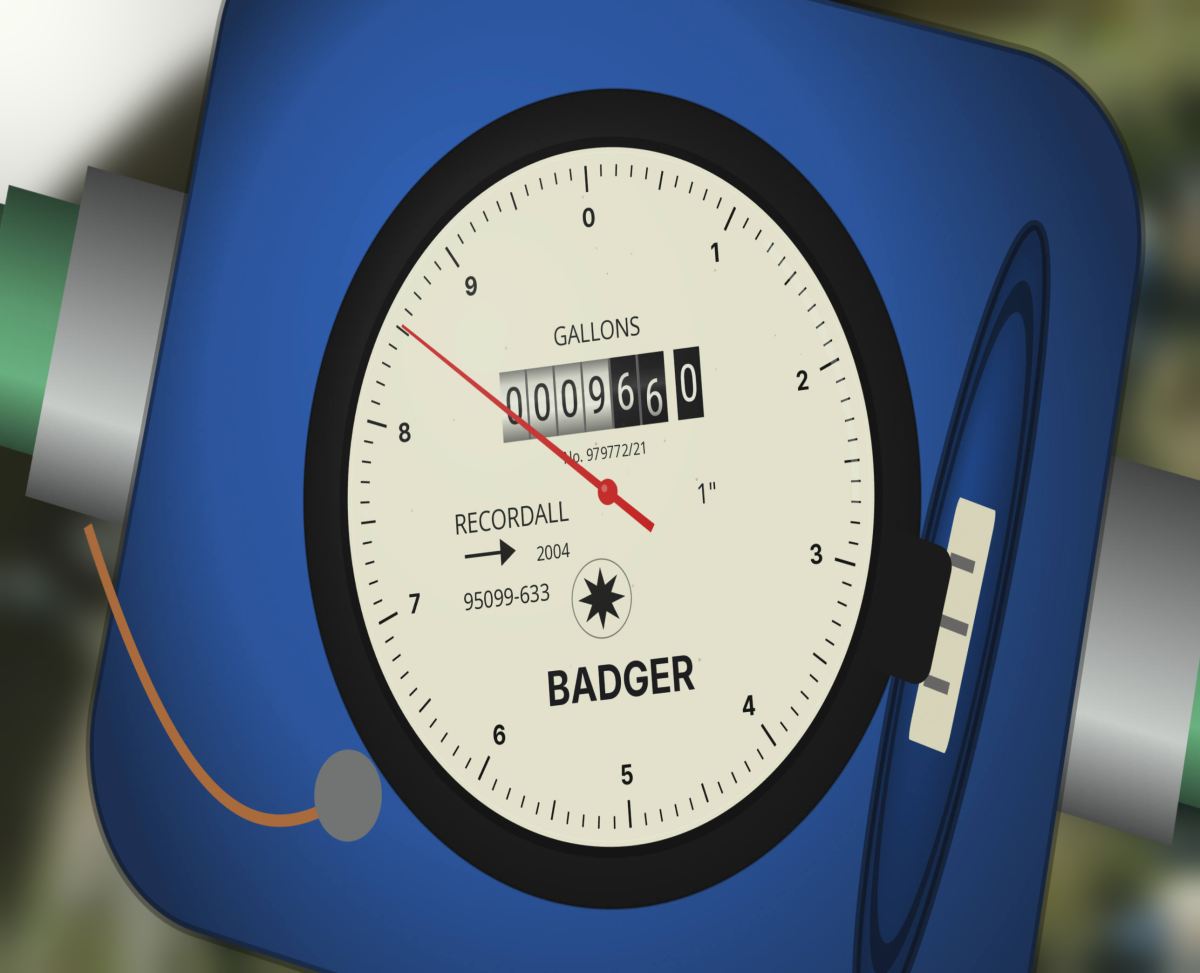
9658.5 gal
